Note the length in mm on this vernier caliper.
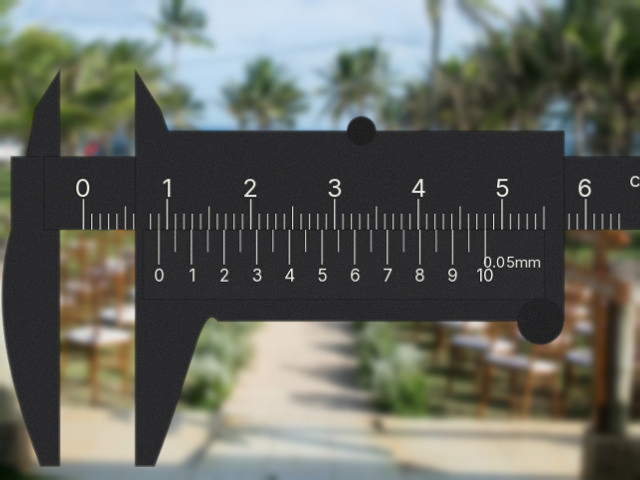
9.0 mm
